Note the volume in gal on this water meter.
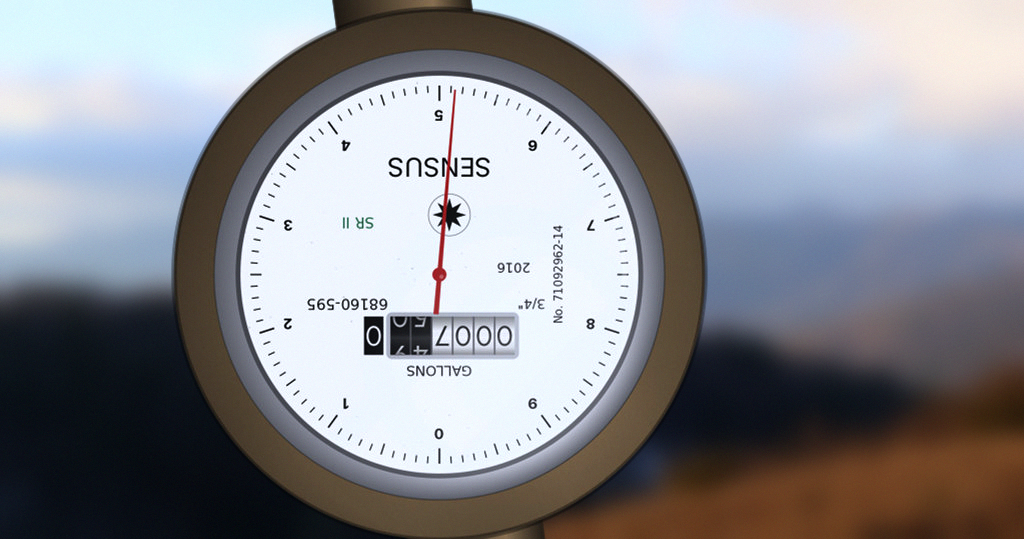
7495.1 gal
